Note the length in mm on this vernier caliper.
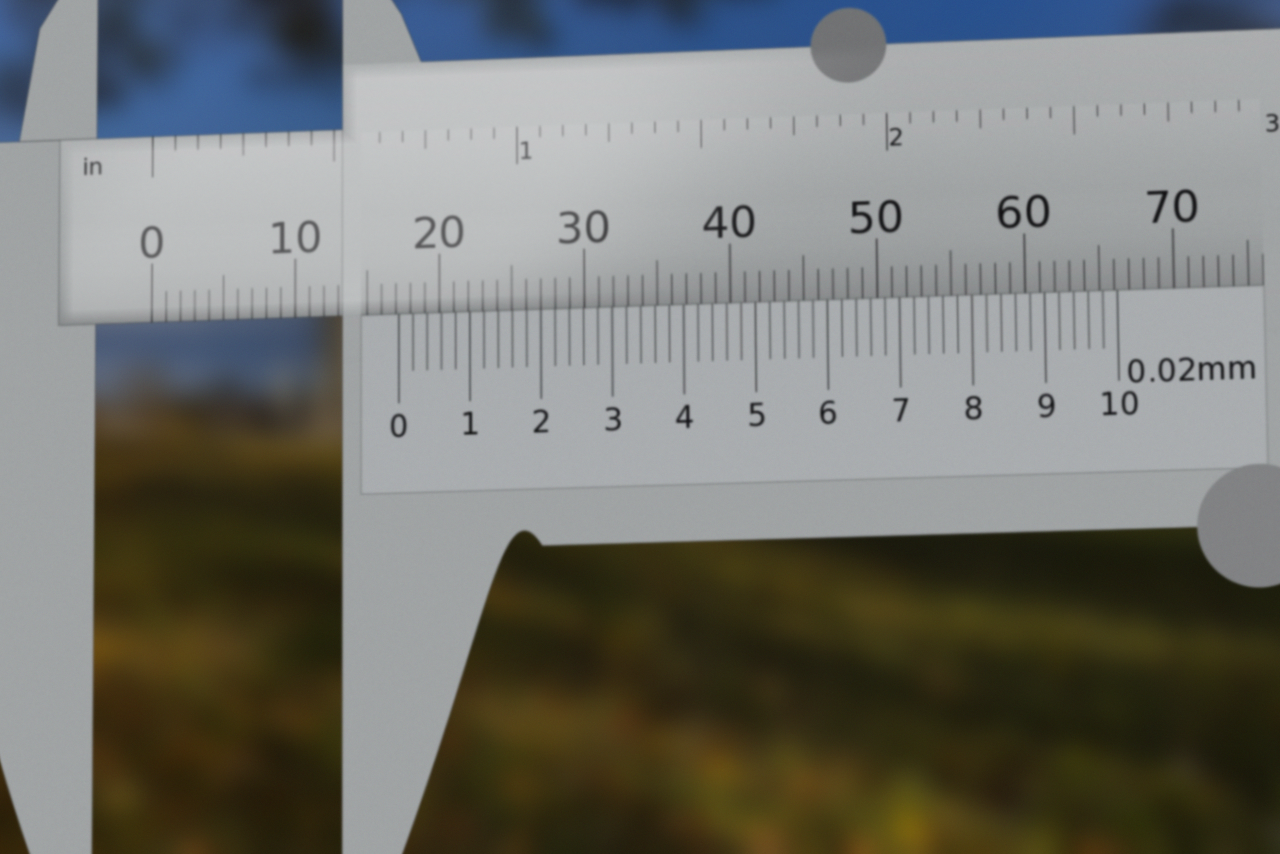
17.2 mm
